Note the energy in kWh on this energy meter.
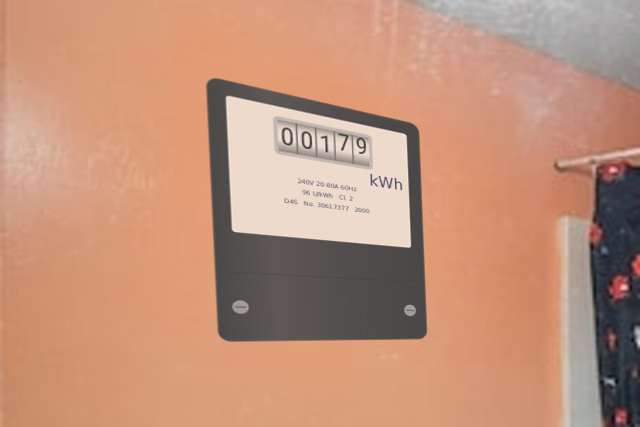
179 kWh
